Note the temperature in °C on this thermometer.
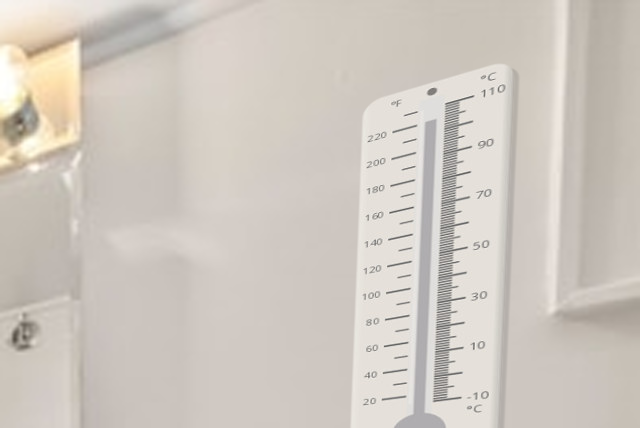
105 °C
